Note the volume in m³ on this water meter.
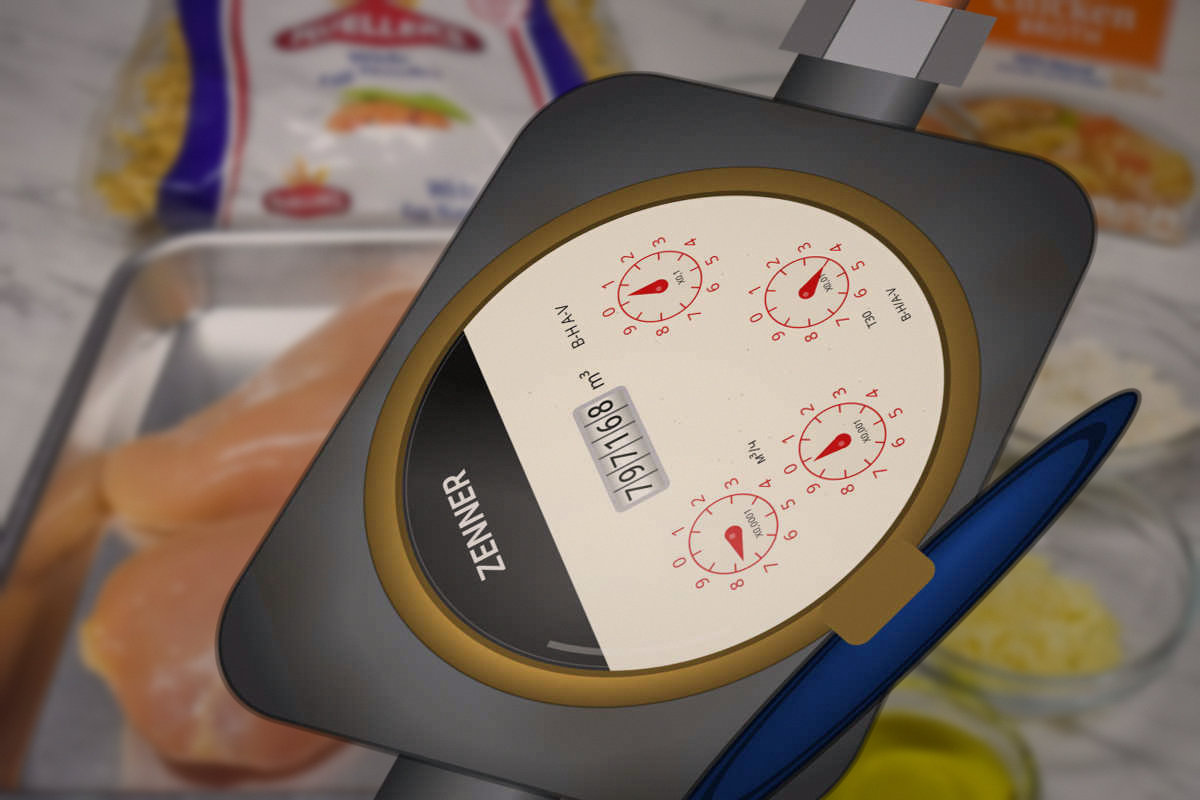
797168.0397 m³
